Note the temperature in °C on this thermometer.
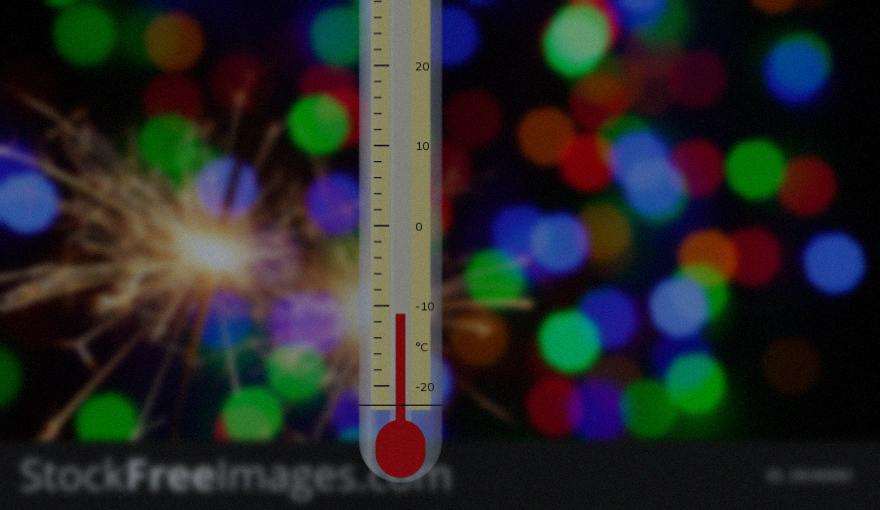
-11 °C
